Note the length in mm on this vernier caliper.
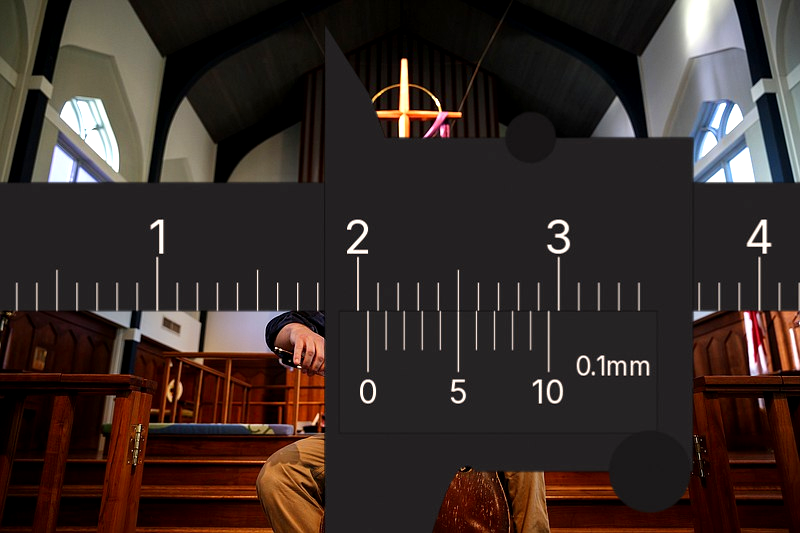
20.5 mm
